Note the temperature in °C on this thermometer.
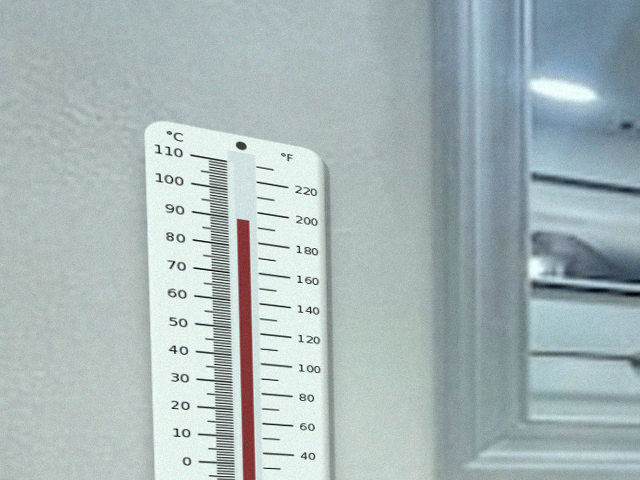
90 °C
